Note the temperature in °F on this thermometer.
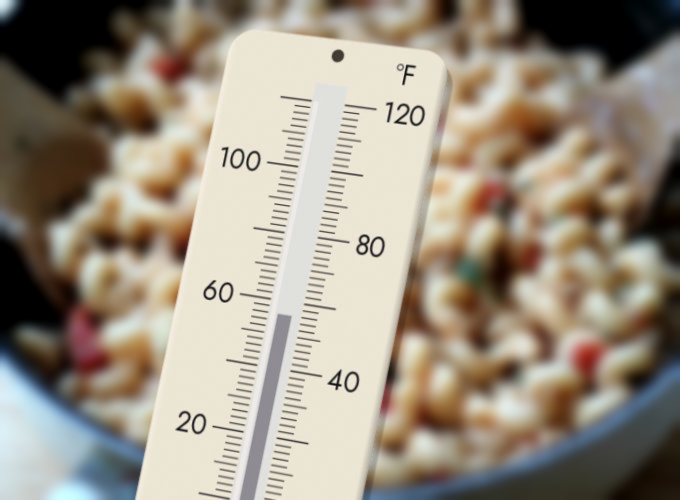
56 °F
